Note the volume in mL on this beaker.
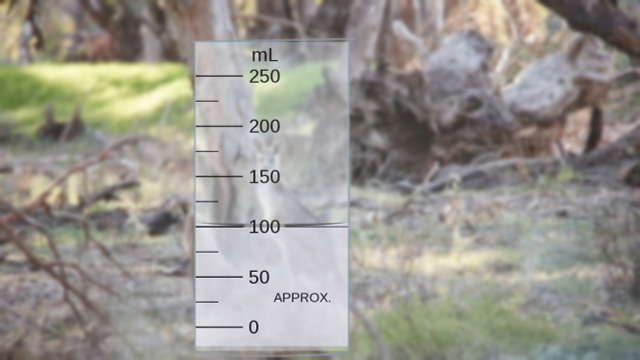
100 mL
